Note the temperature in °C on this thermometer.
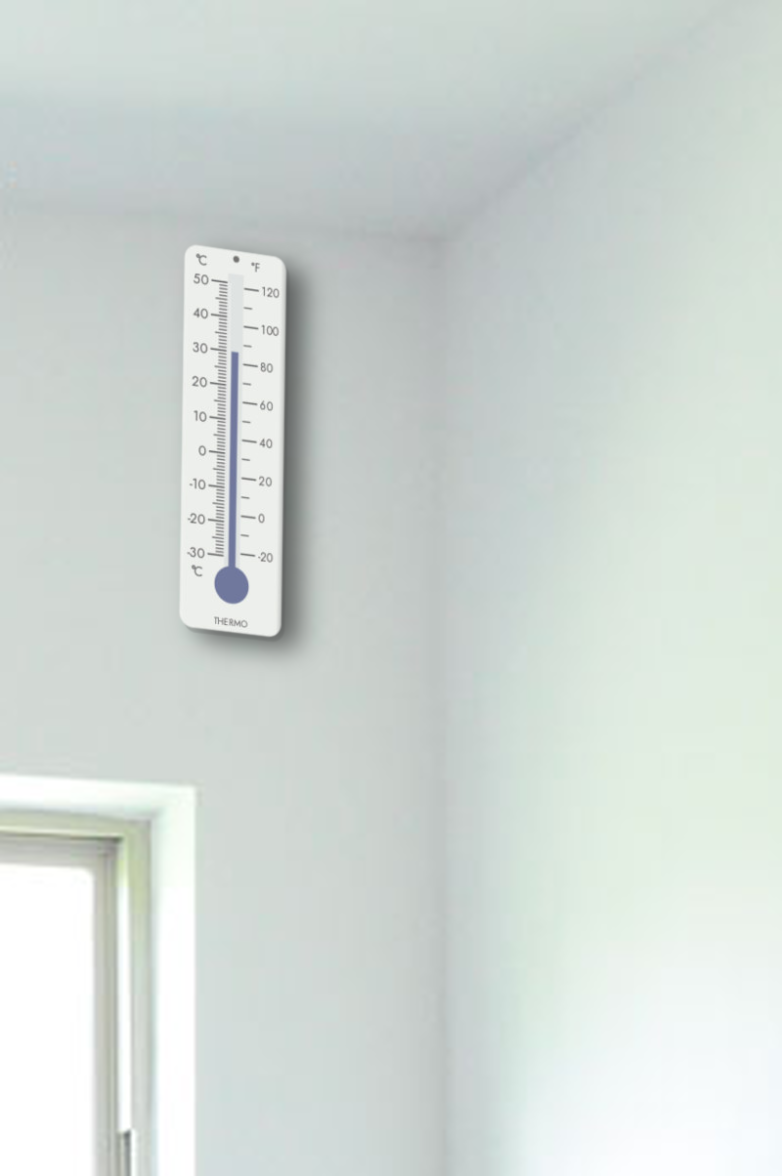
30 °C
